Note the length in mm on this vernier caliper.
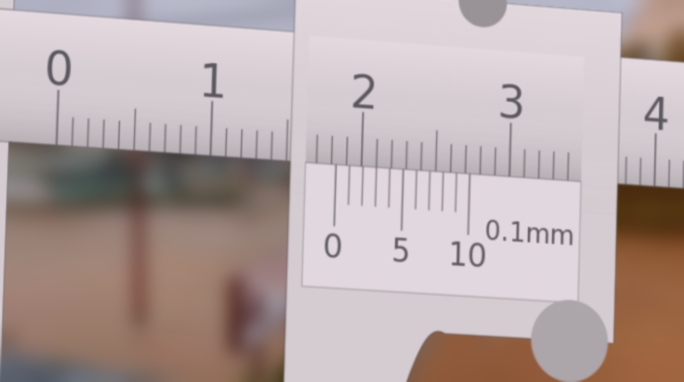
18.3 mm
